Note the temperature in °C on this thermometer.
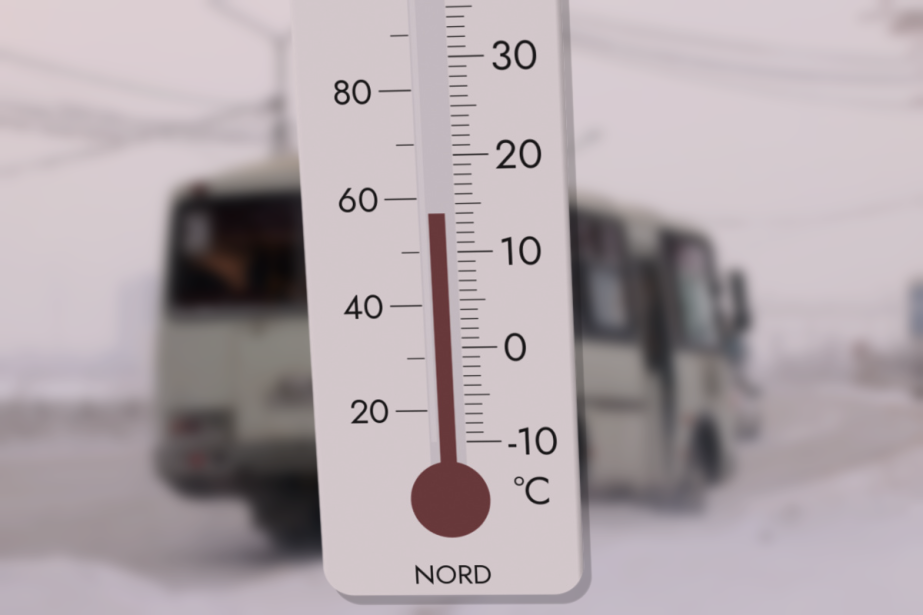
14 °C
